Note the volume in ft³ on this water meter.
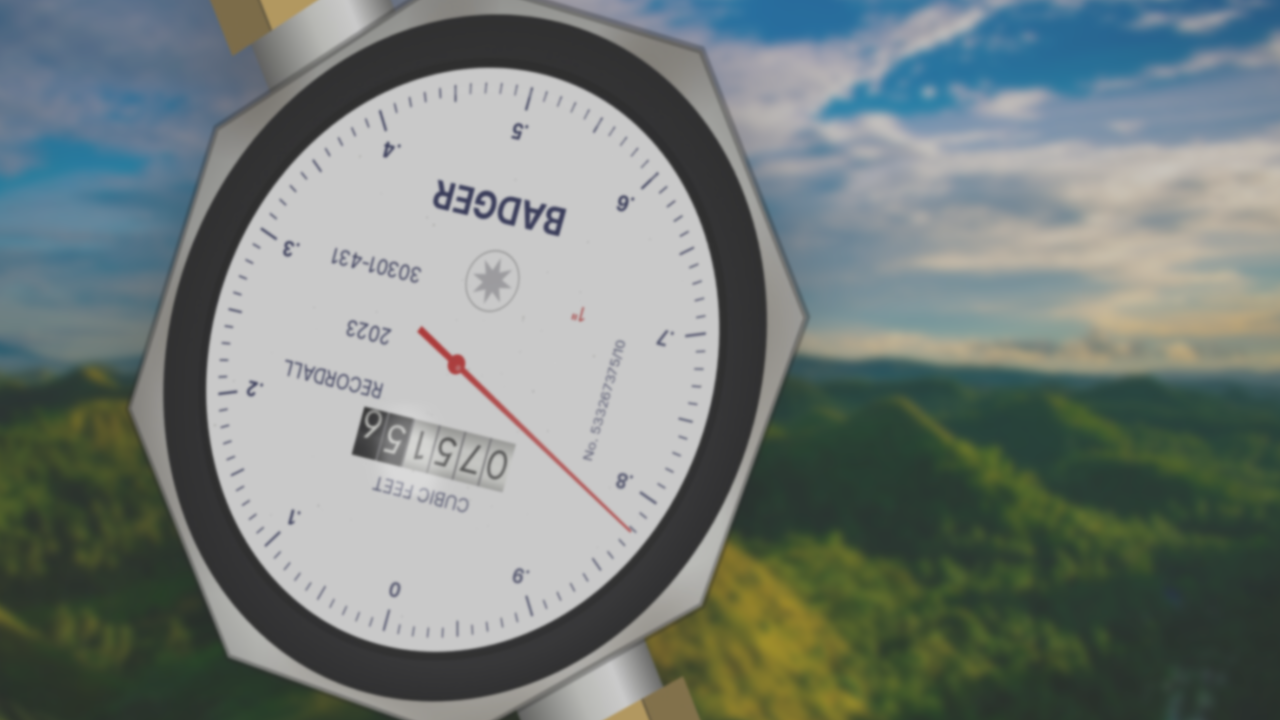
75155.82 ft³
